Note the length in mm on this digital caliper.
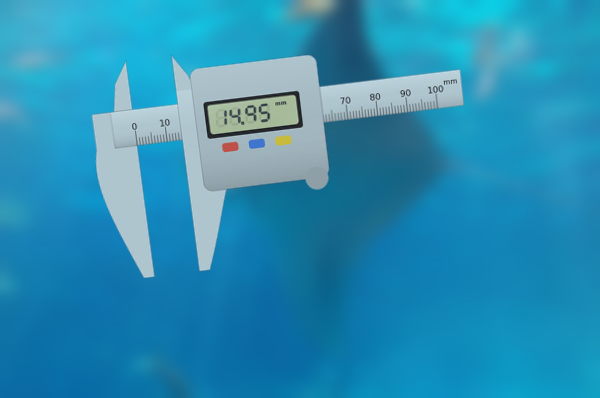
14.95 mm
